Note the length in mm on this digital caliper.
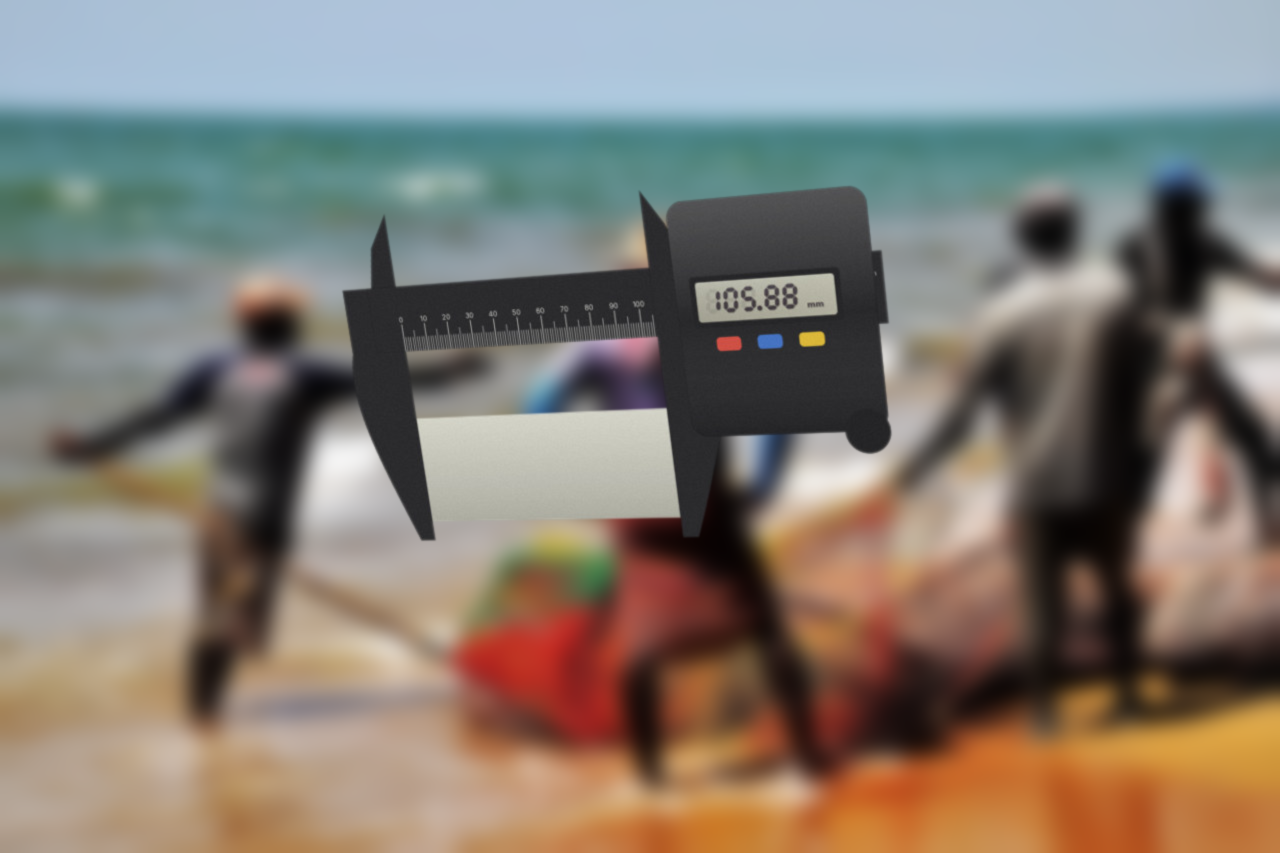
105.88 mm
